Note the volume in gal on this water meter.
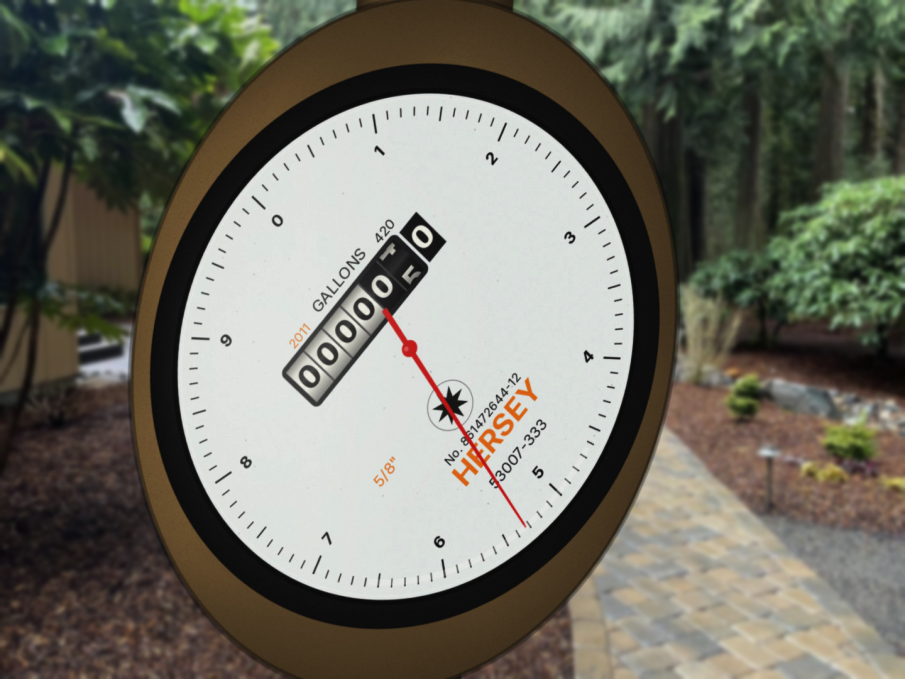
45.3 gal
